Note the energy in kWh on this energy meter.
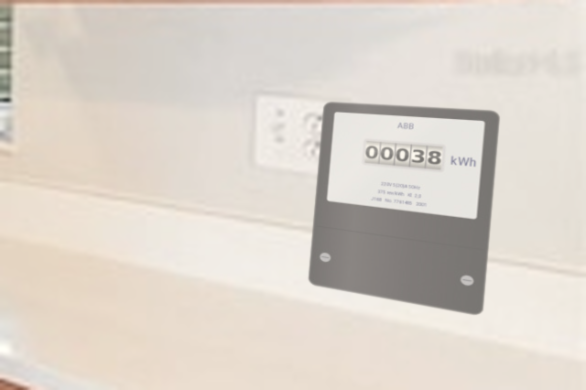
38 kWh
